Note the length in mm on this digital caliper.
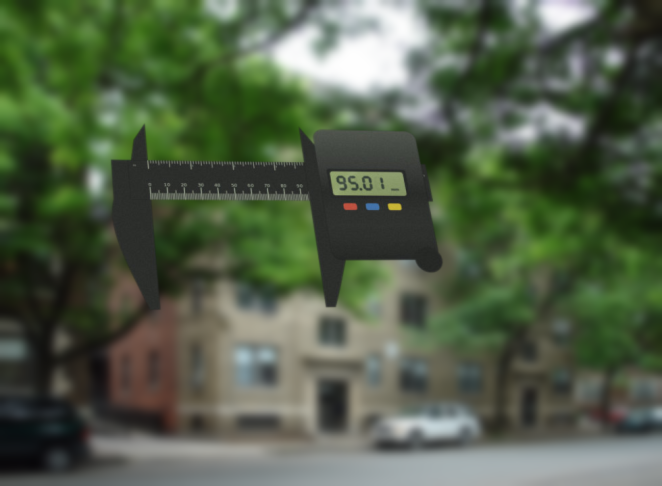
95.01 mm
